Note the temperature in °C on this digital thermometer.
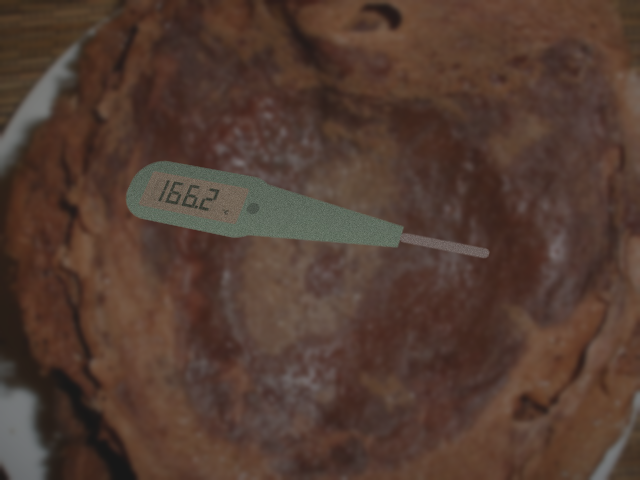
166.2 °C
